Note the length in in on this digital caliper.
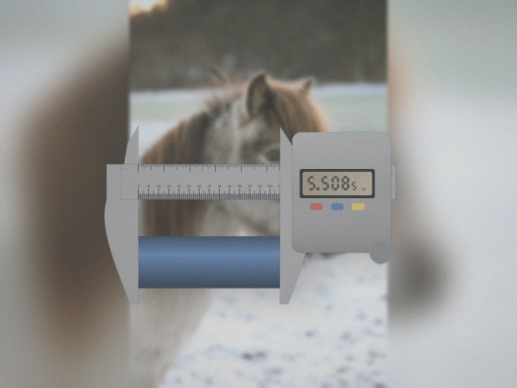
5.5085 in
